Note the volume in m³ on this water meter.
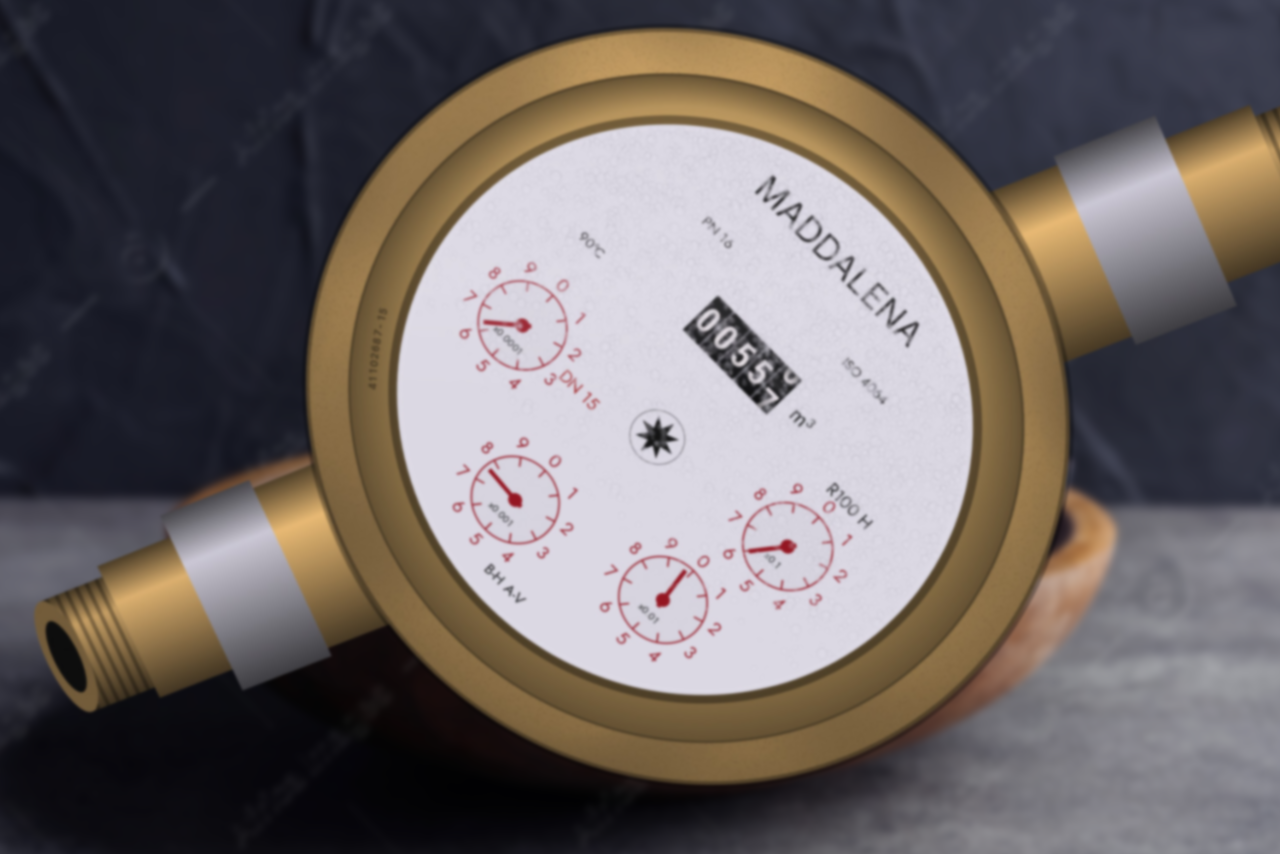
556.5976 m³
